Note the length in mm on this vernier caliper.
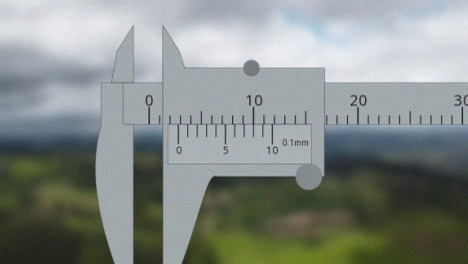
2.8 mm
